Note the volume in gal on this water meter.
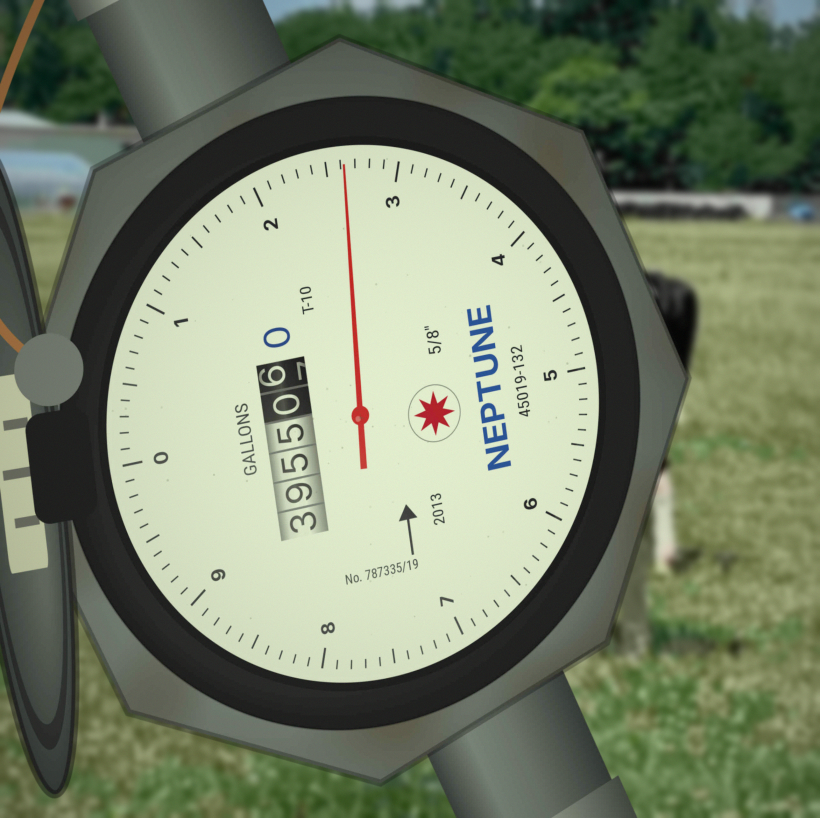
3955062.6 gal
